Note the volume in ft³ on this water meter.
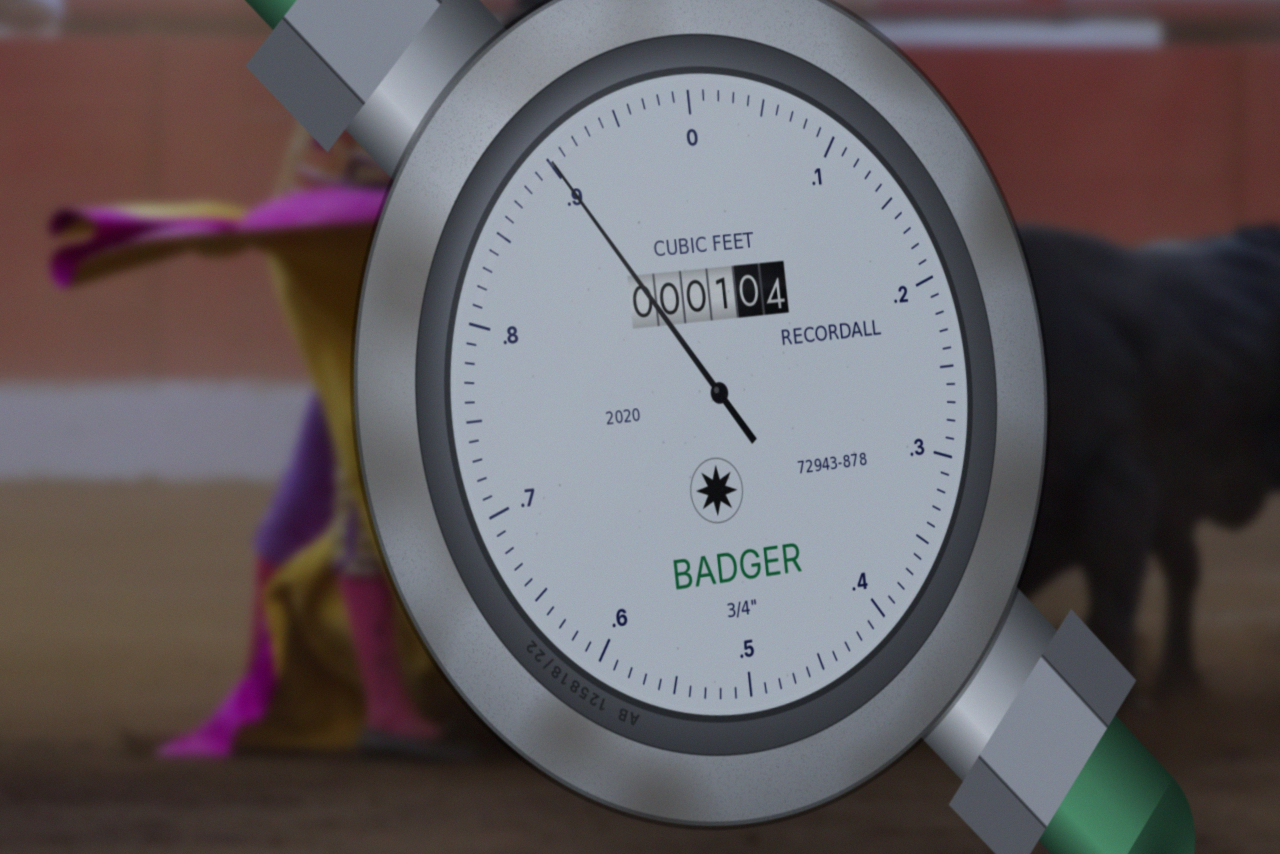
103.90 ft³
